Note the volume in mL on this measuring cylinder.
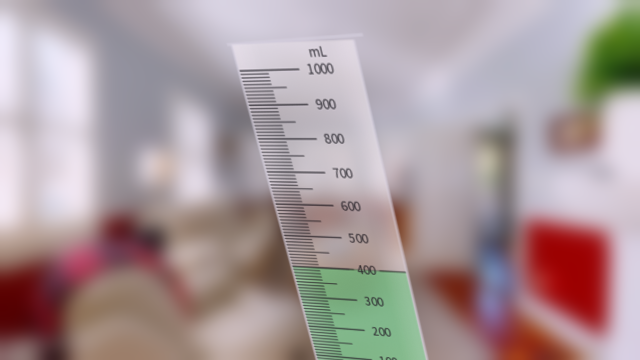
400 mL
